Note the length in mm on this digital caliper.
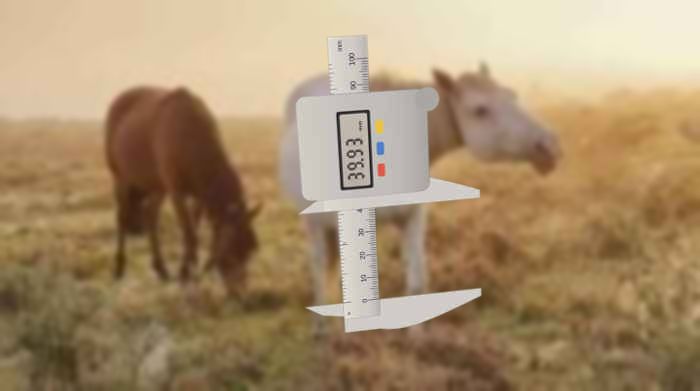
39.93 mm
